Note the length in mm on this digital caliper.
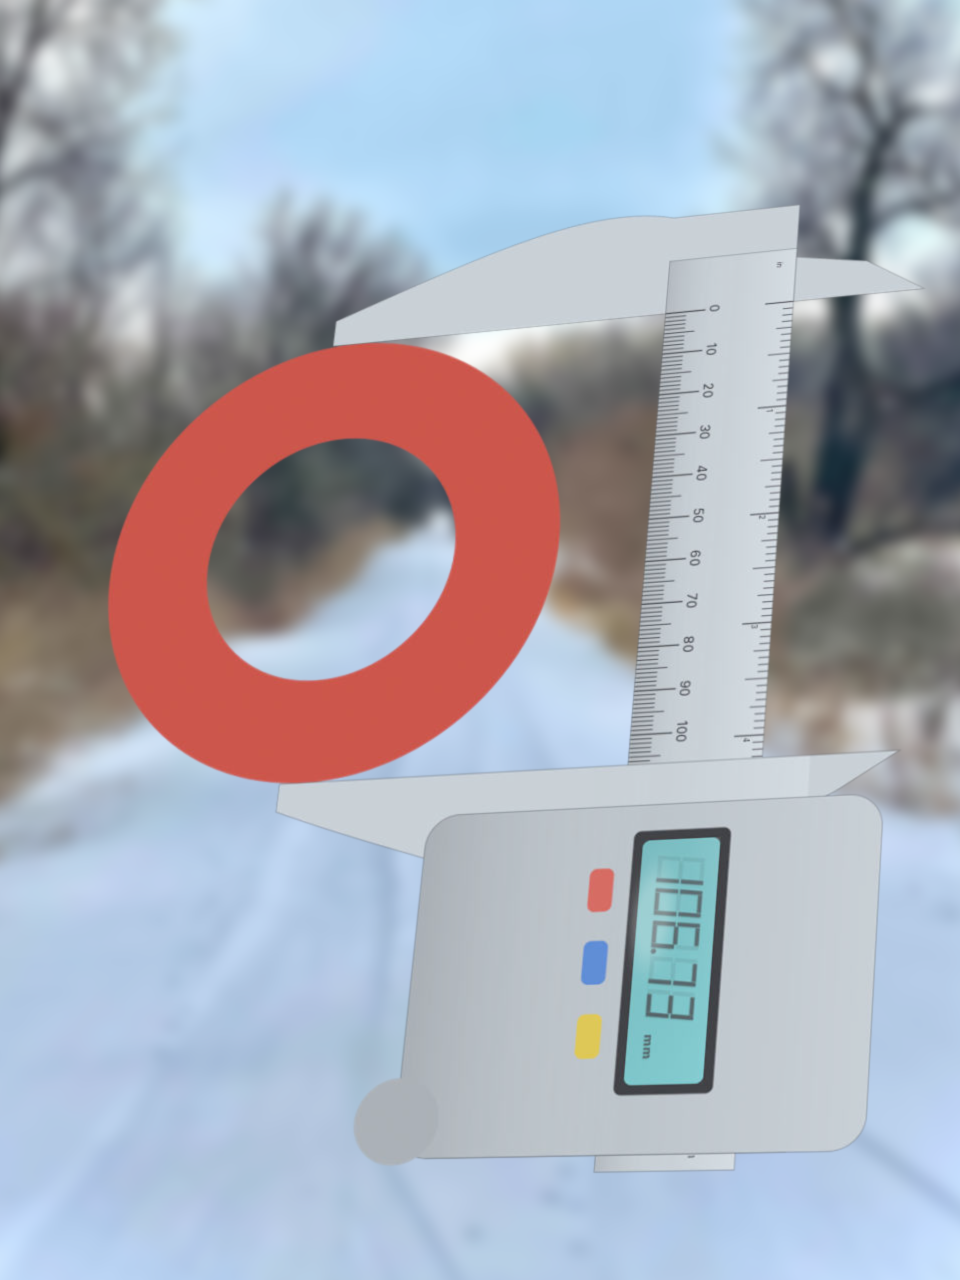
106.73 mm
